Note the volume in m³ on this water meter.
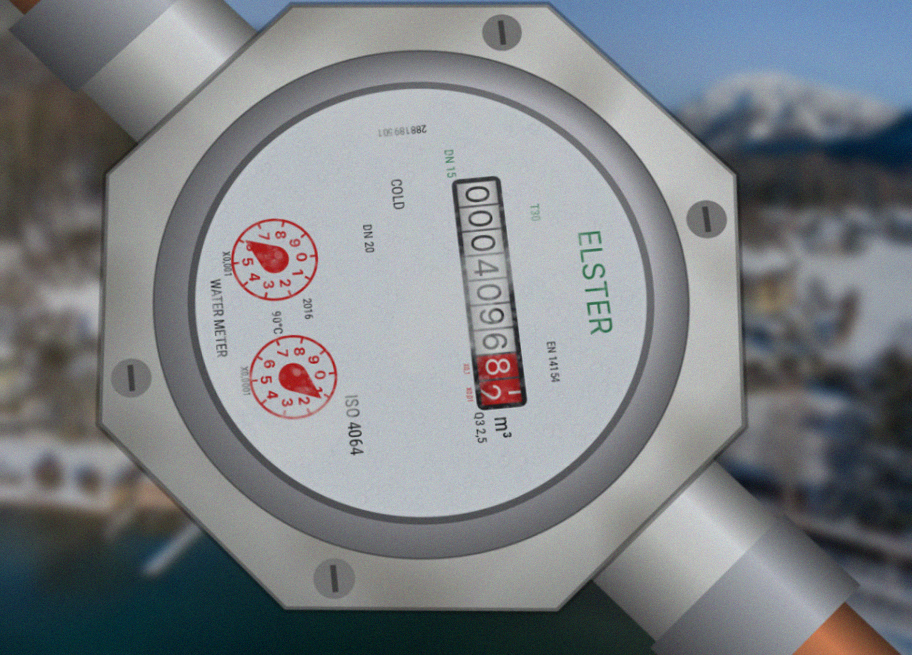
4096.8161 m³
